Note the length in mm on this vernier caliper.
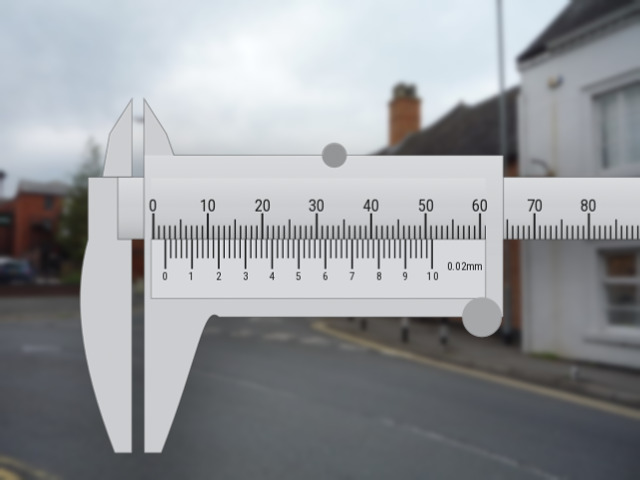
2.2 mm
